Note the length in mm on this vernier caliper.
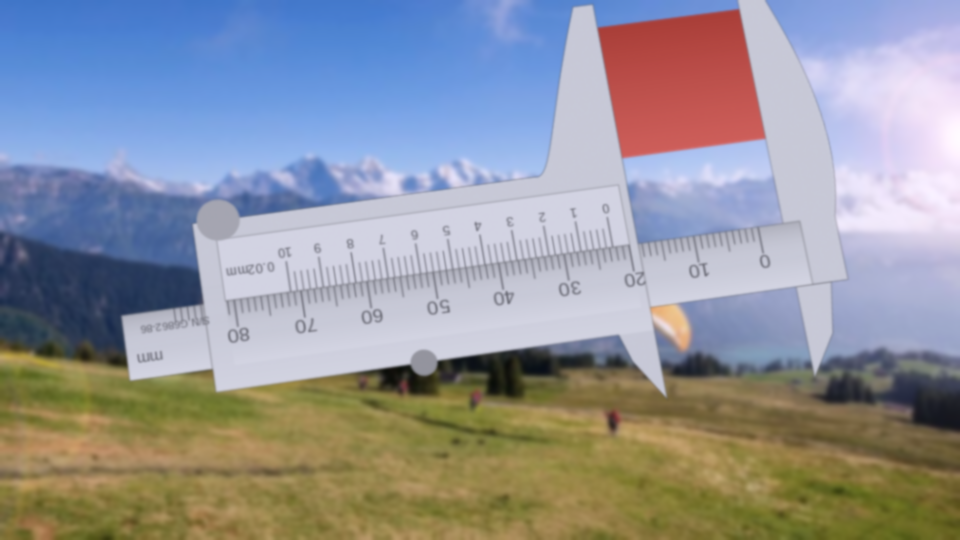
22.5 mm
